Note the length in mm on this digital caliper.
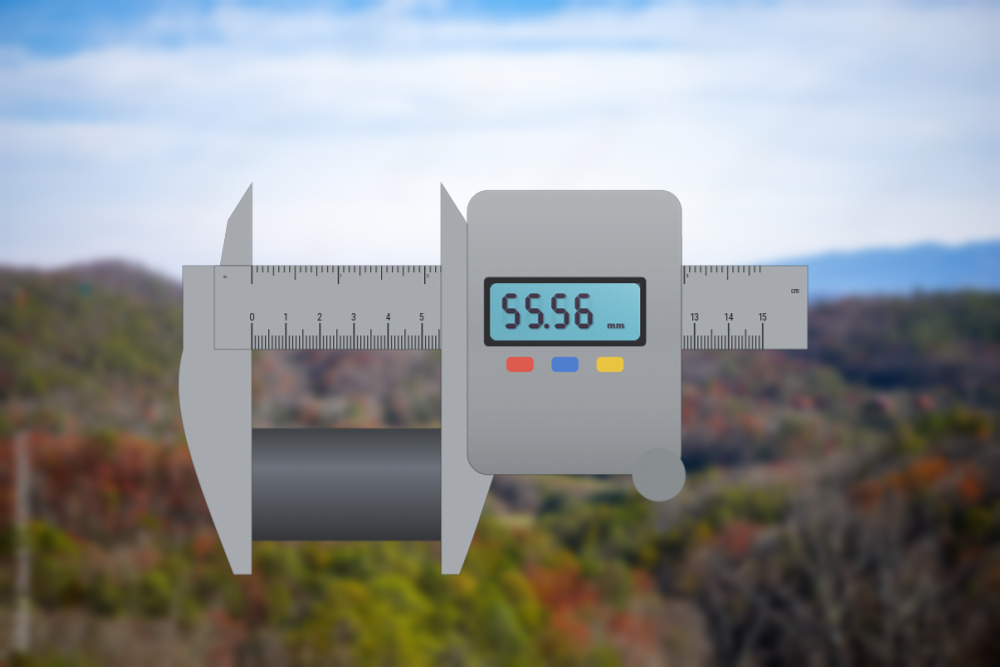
55.56 mm
